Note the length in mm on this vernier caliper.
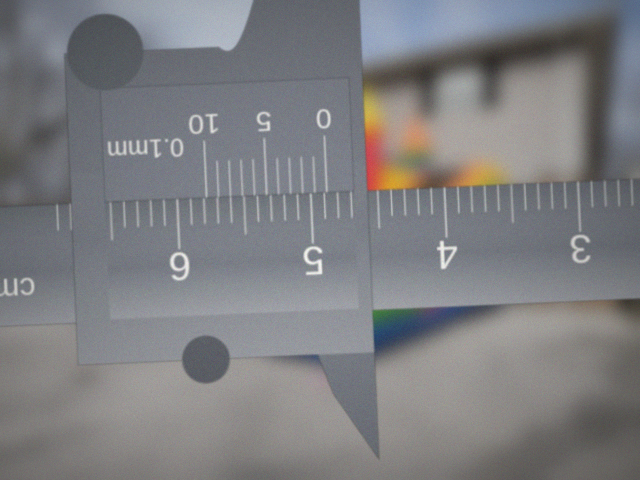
48.8 mm
